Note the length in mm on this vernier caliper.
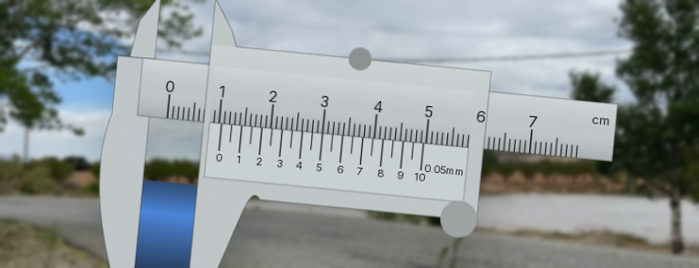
10.5 mm
